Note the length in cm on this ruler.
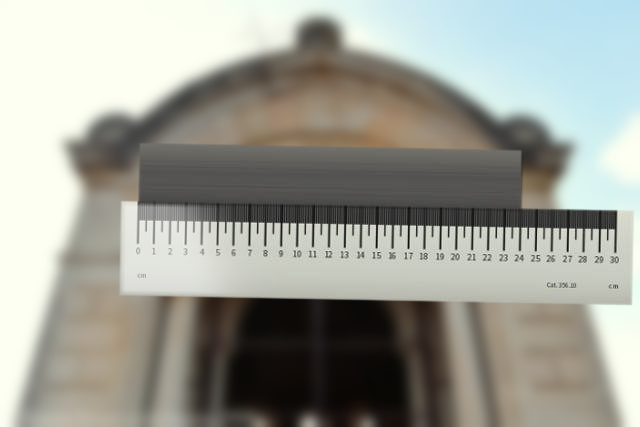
24 cm
